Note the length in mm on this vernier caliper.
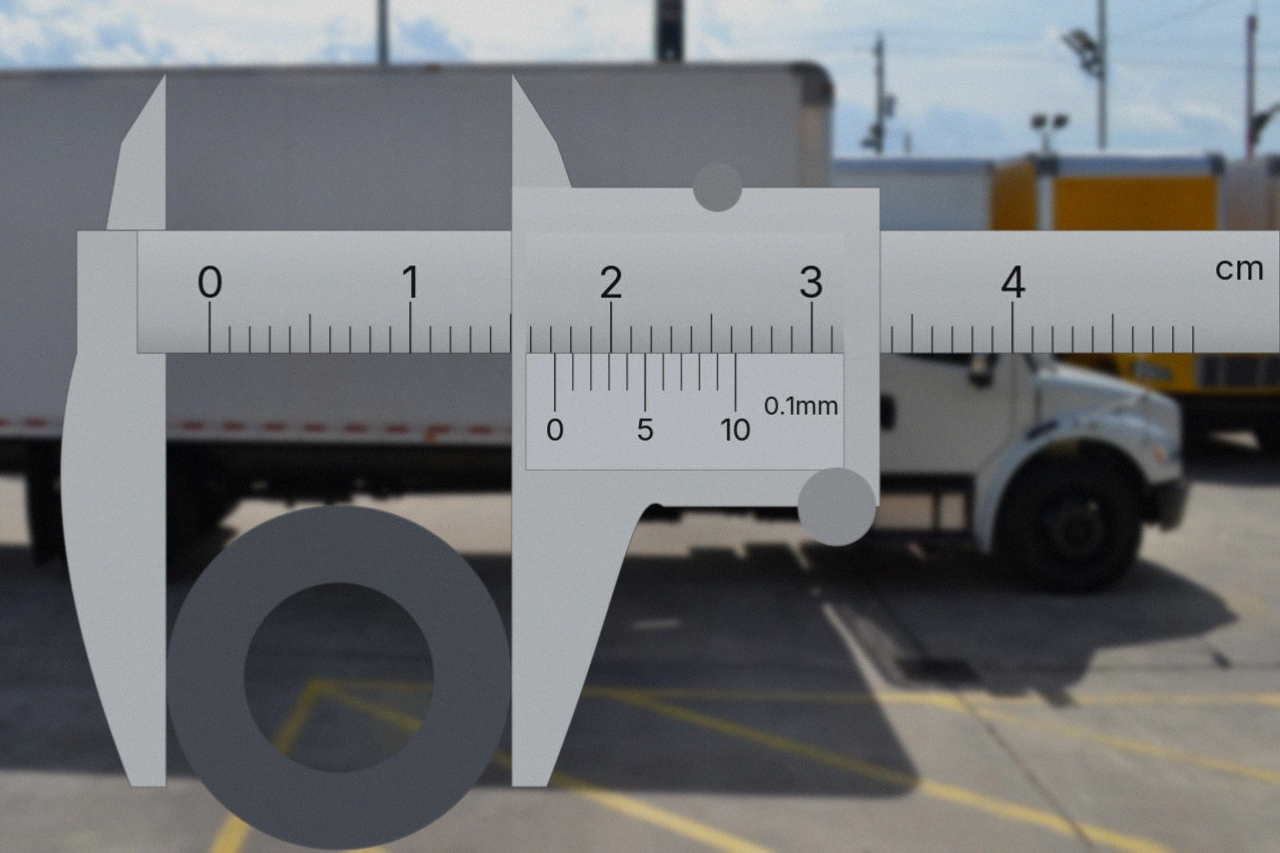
17.2 mm
